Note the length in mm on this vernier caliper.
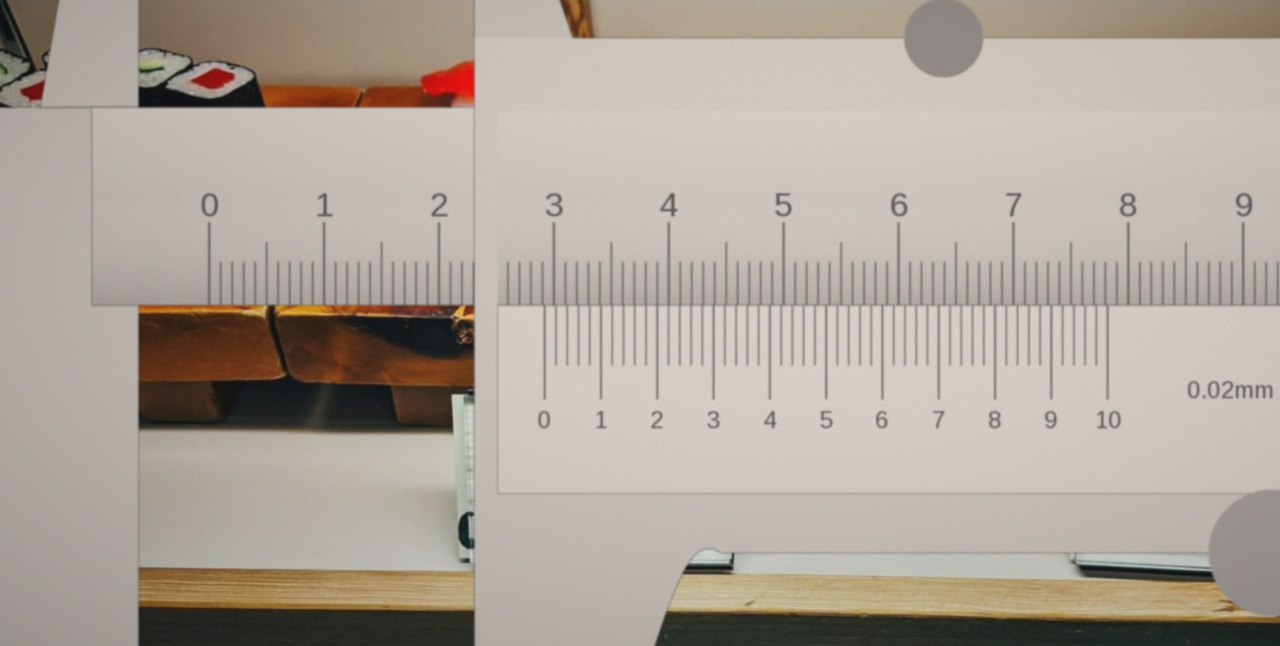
29.2 mm
